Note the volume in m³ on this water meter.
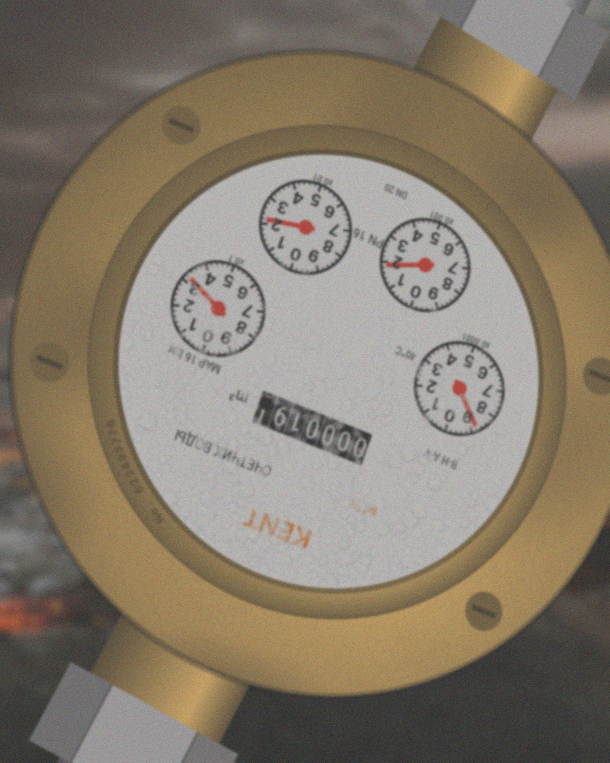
191.3218 m³
